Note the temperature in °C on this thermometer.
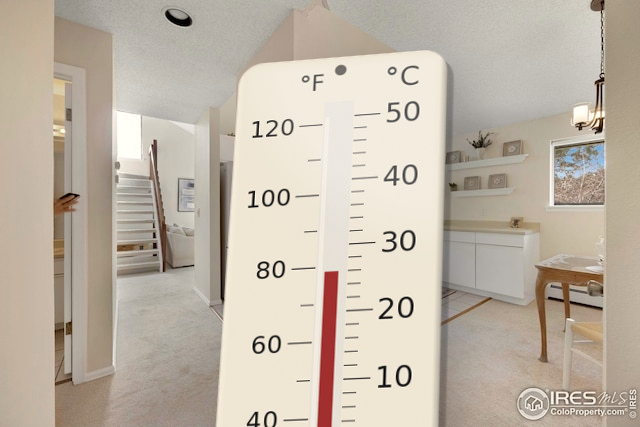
26 °C
